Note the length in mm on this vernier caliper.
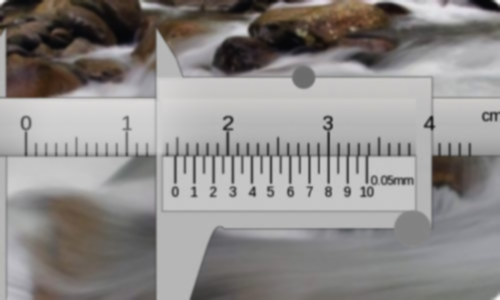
14.8 mm
